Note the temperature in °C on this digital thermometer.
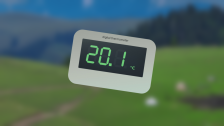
20.1 °C
